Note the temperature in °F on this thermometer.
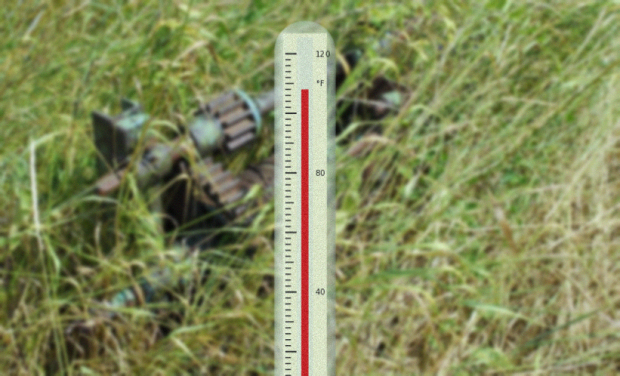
108 °F
